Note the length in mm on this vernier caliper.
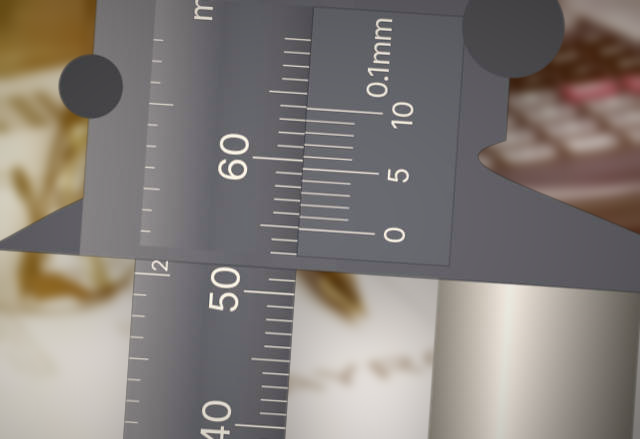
54.9 mm
